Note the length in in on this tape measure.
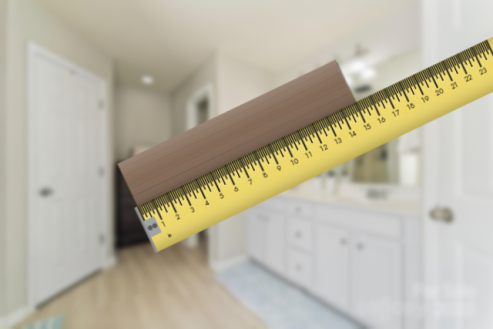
15 in
